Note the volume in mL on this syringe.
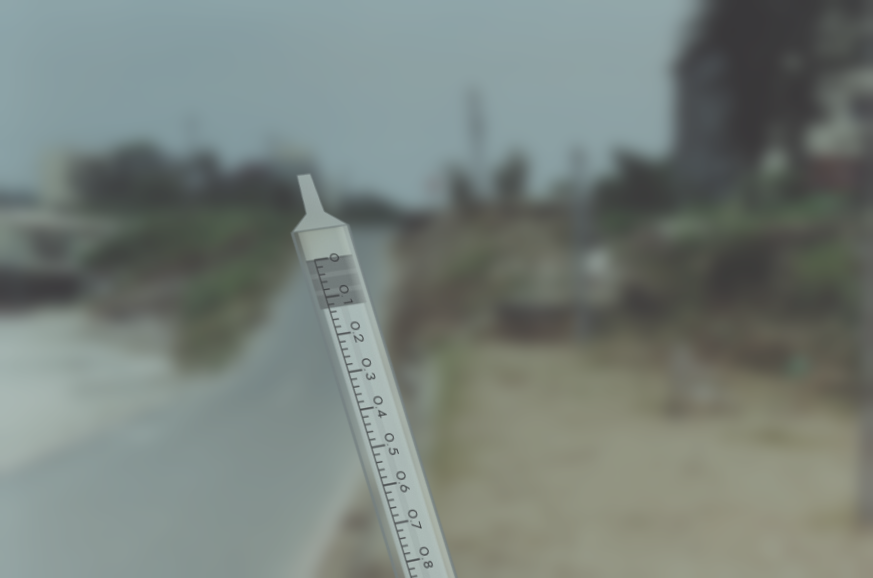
0 mL
